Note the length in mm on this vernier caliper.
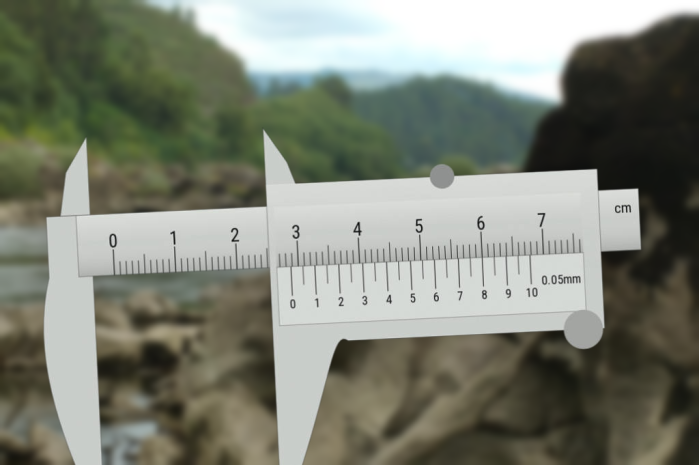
28.8 mm
